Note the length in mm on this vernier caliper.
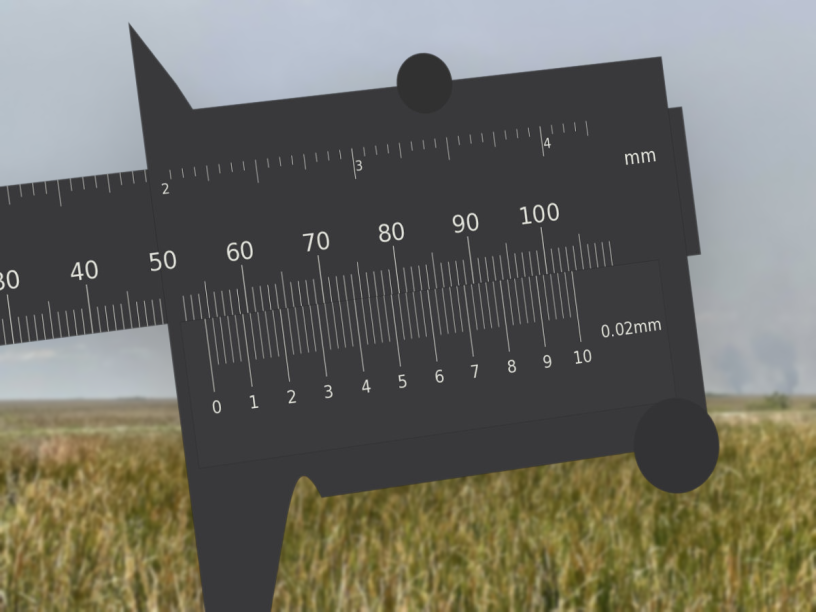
54.4 mm
